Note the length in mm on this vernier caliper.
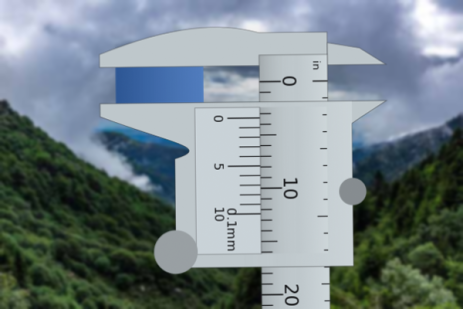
3.4 mm
